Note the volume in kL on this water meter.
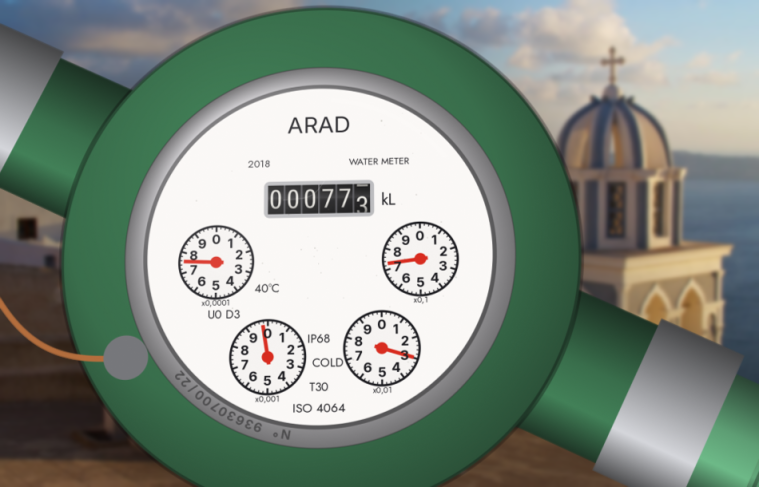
772.7297 kL
